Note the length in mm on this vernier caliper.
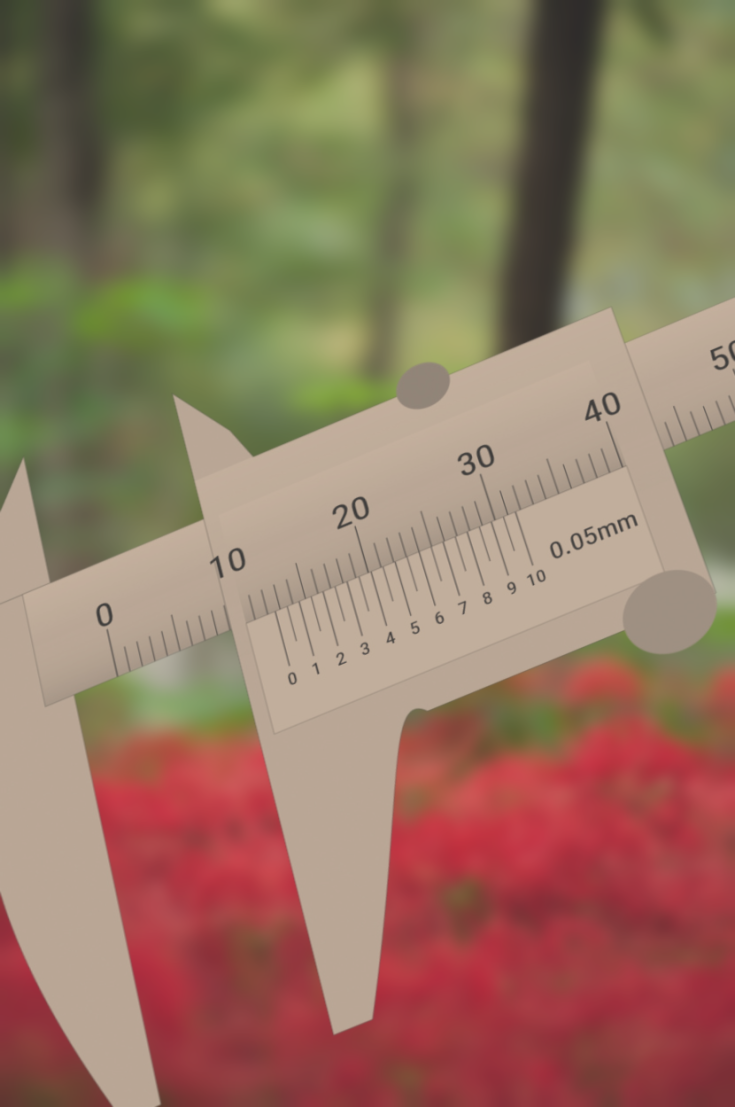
12.6 mm
